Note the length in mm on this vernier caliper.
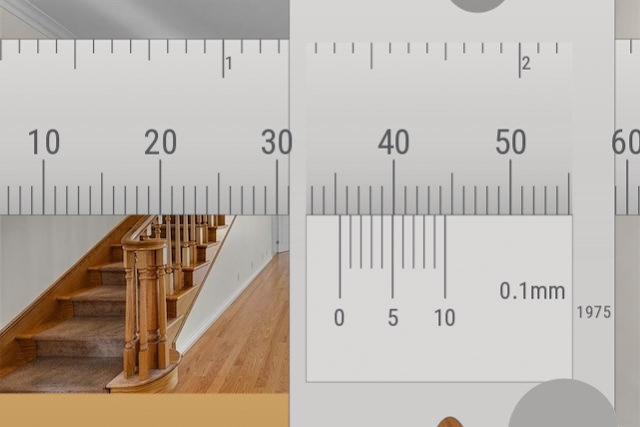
35.4 mm
